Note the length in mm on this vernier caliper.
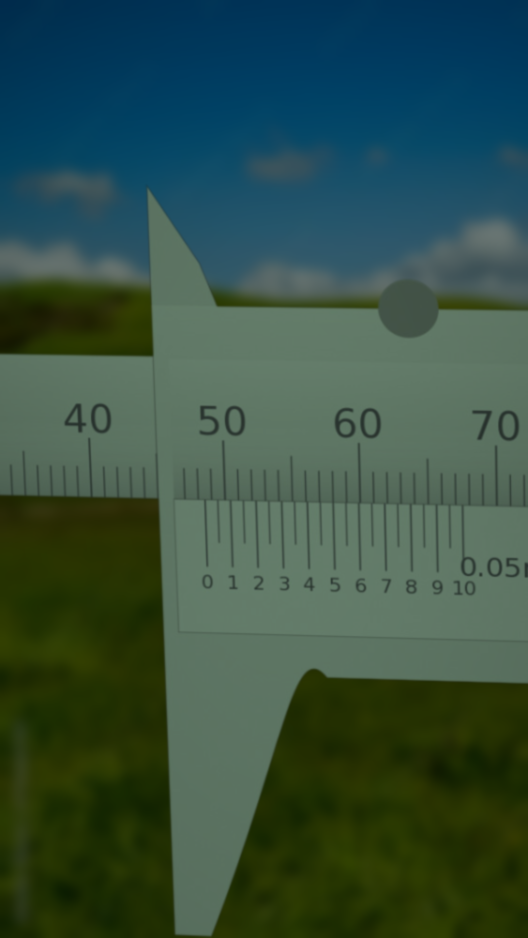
48.5 mm
